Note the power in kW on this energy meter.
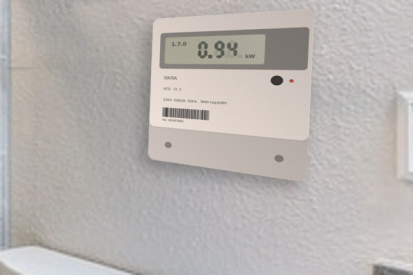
0.94 kW
